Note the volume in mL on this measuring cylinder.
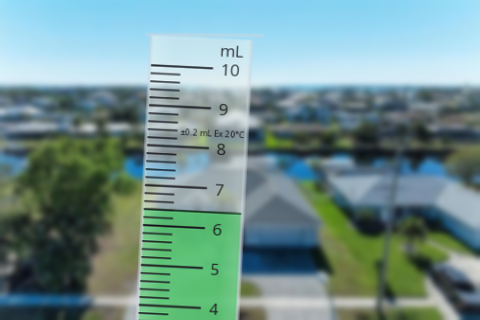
6.4 mL
